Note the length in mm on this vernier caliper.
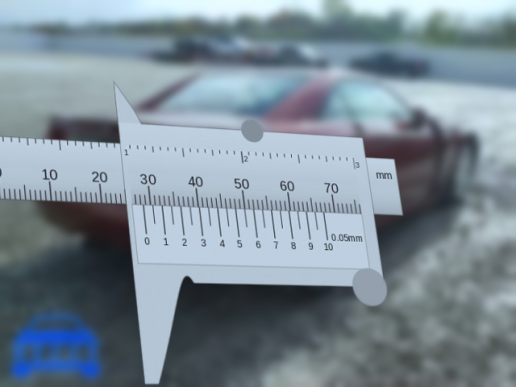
28.5 mm
